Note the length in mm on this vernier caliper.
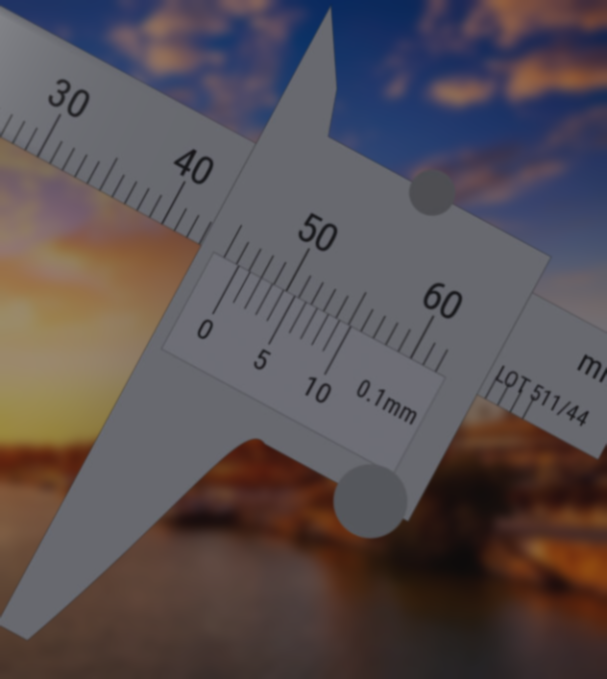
46.2 mm
